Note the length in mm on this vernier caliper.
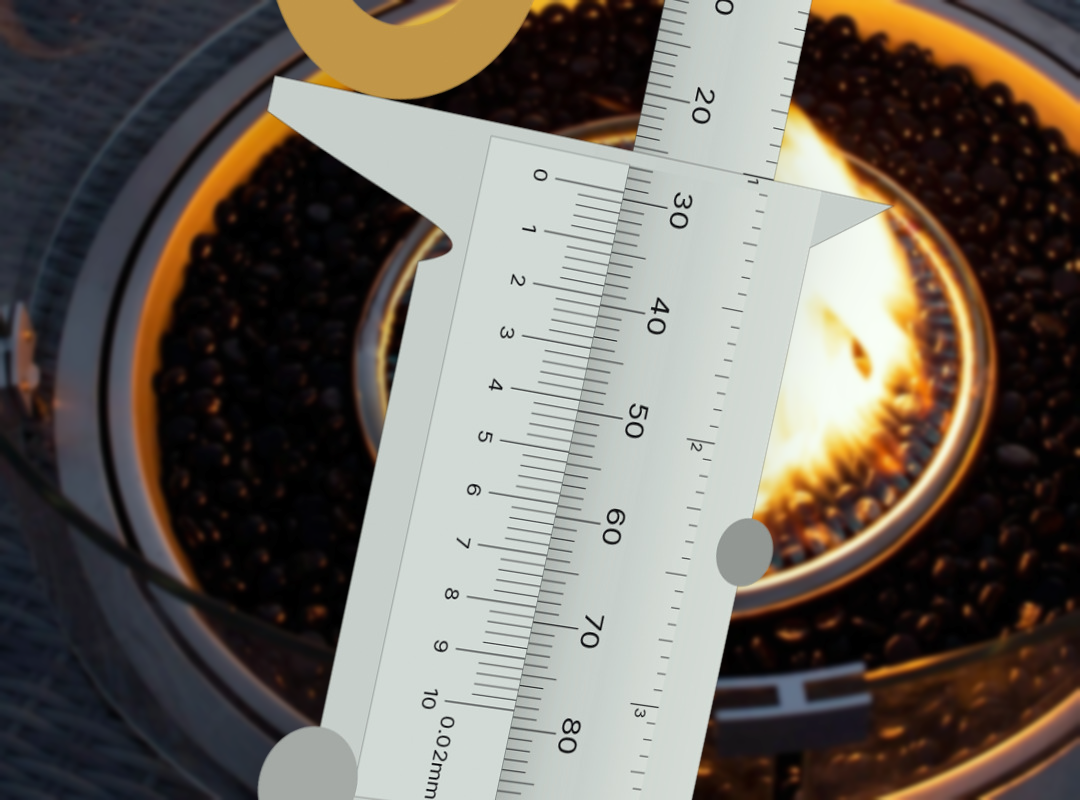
29.4 mm
